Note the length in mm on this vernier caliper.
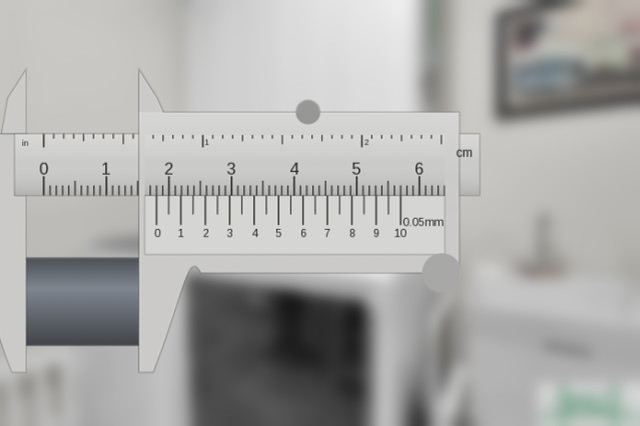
18.0 mm
